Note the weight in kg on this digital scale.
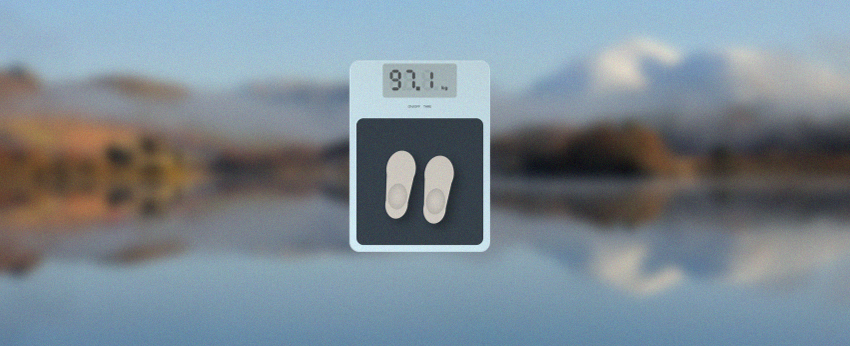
97.1 kg
